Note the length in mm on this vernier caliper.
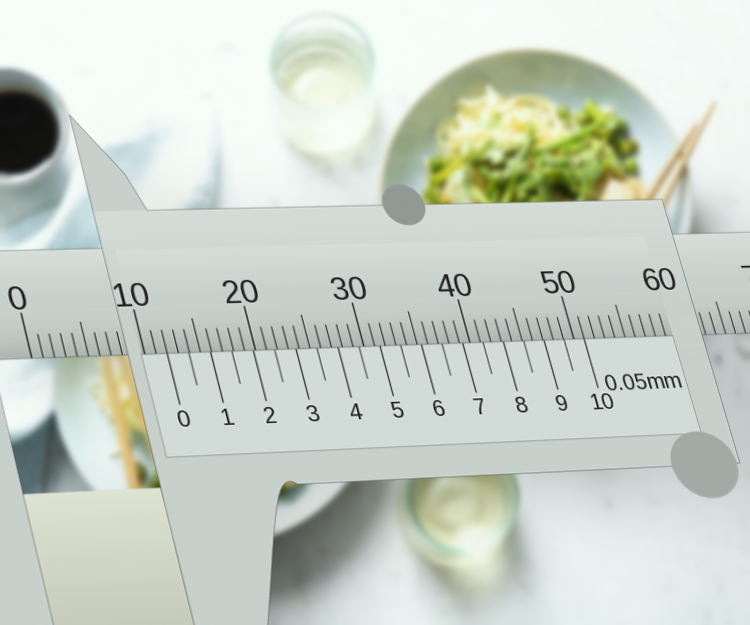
12.0 mm
